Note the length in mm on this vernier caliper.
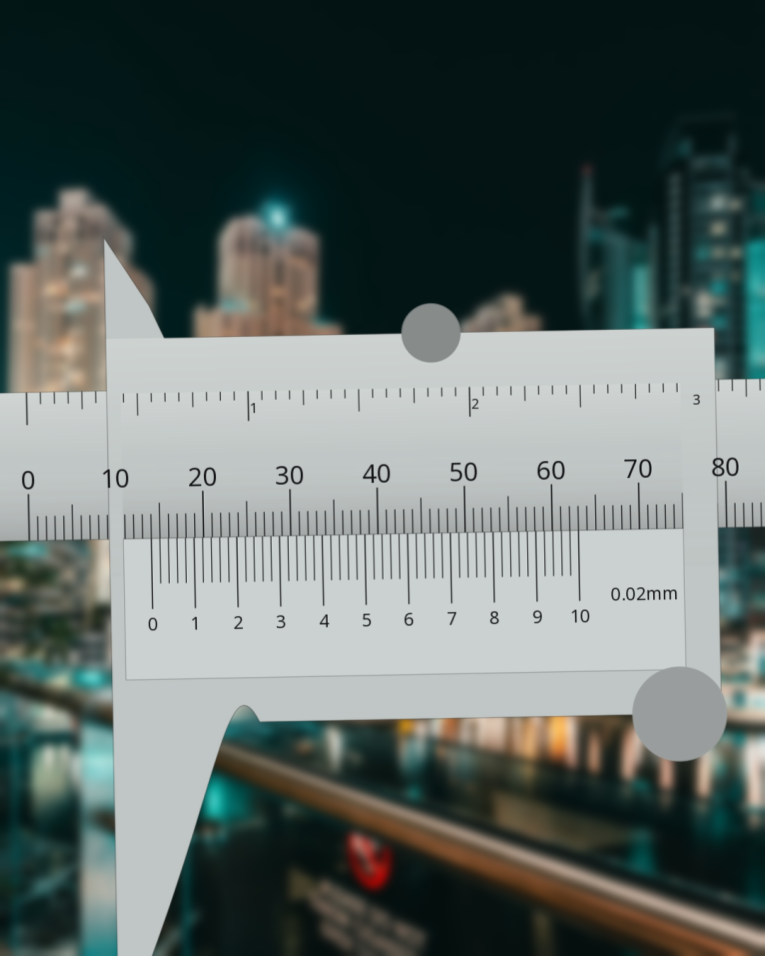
14.0 mm
